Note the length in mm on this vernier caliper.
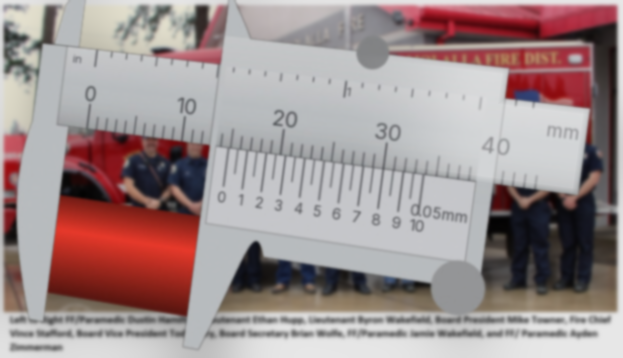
14.8 mm
